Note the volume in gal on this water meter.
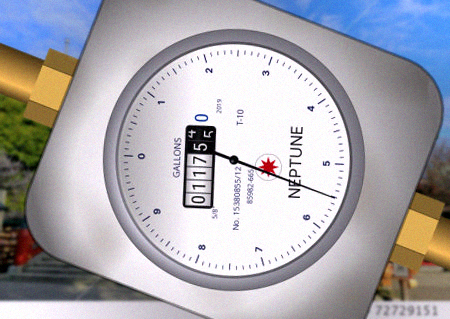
117545.5 gal
